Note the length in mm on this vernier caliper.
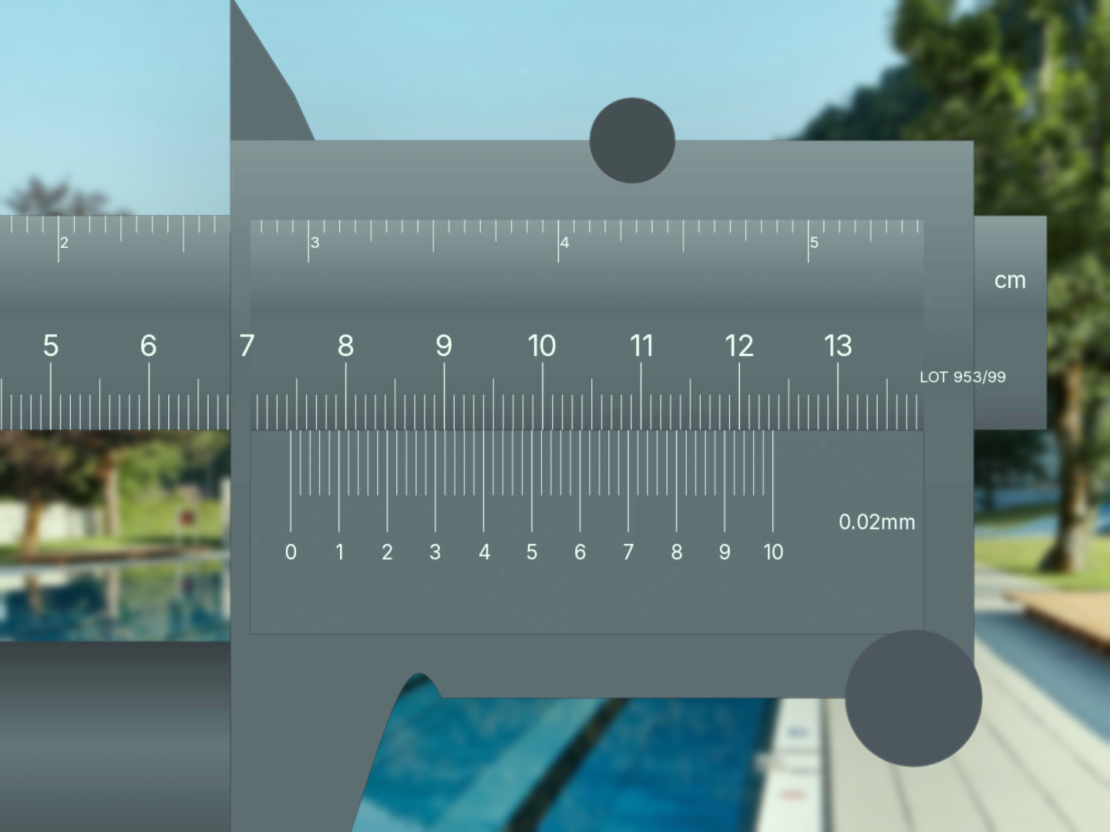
74.4 mm
